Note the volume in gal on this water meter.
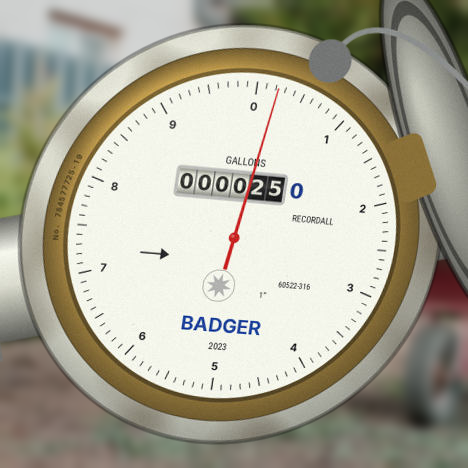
250.2 gal
